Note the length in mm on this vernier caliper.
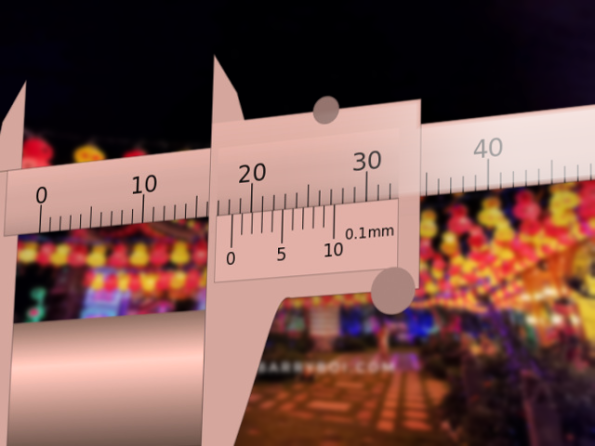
18.3 mm
